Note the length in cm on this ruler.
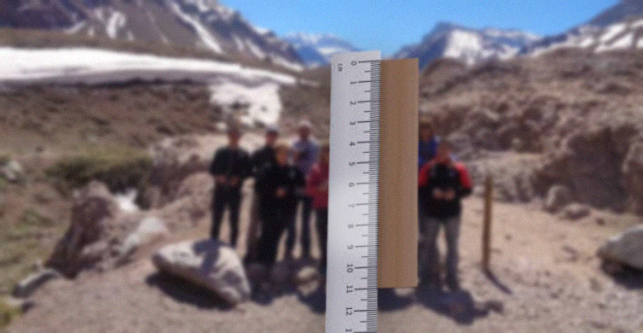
11 cm
